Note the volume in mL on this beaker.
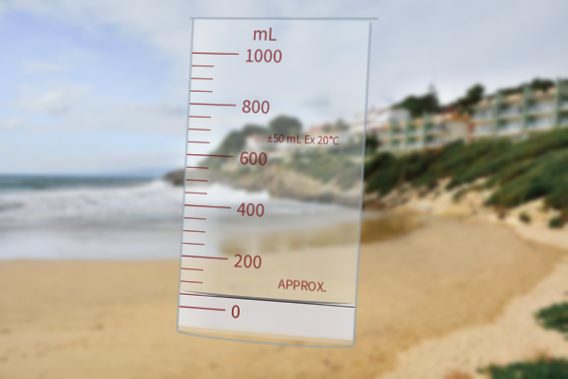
50 mL
